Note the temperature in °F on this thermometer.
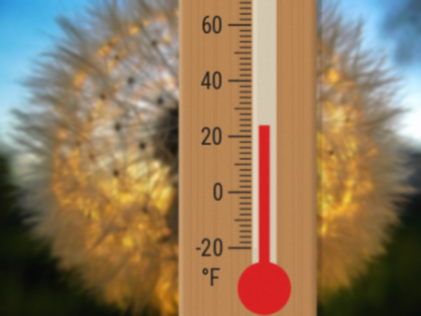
24 °F
